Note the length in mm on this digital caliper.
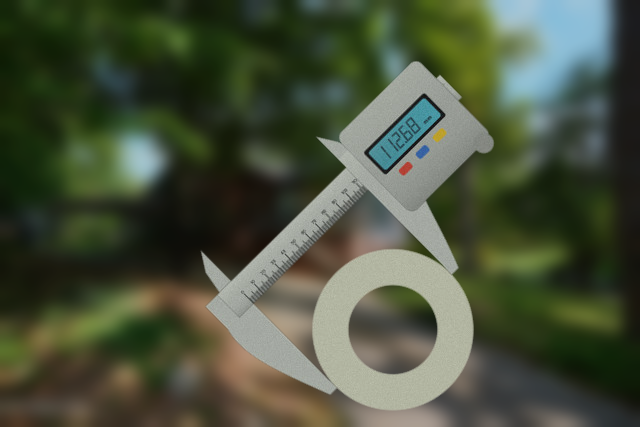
112.68 mm
